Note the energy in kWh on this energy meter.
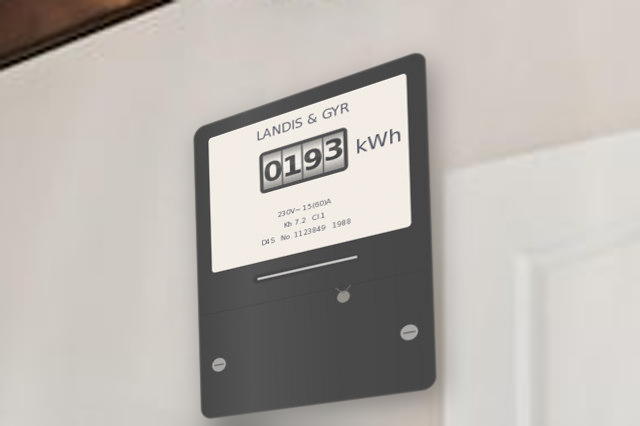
193 kWh
